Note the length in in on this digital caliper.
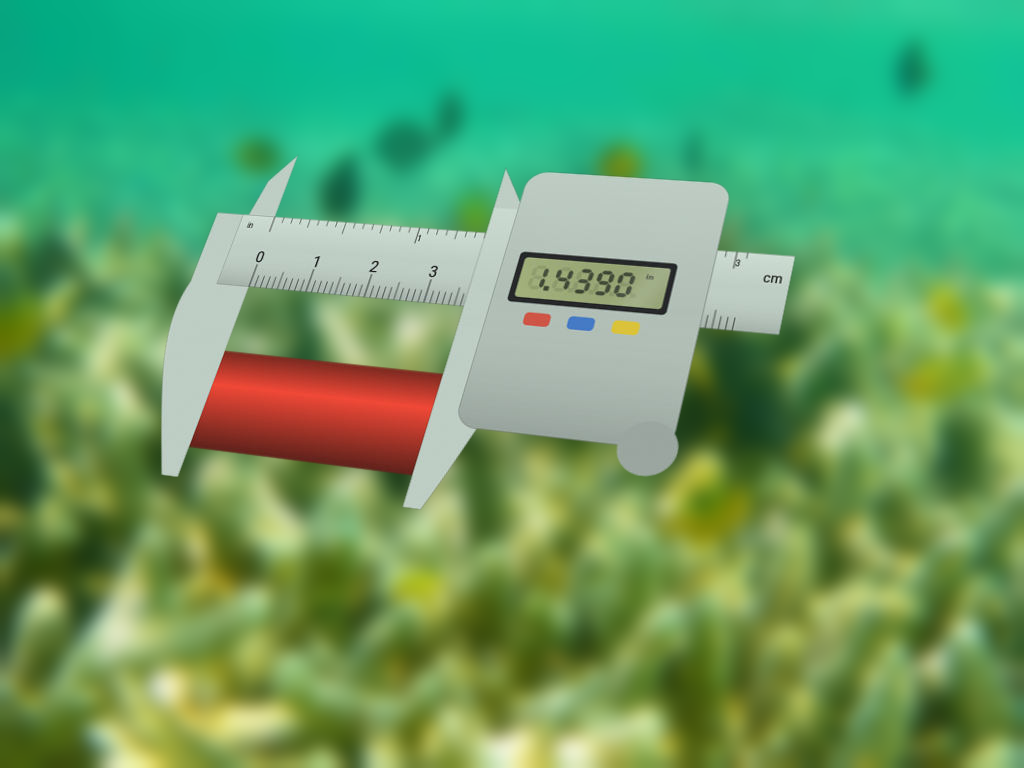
1.4390 in
